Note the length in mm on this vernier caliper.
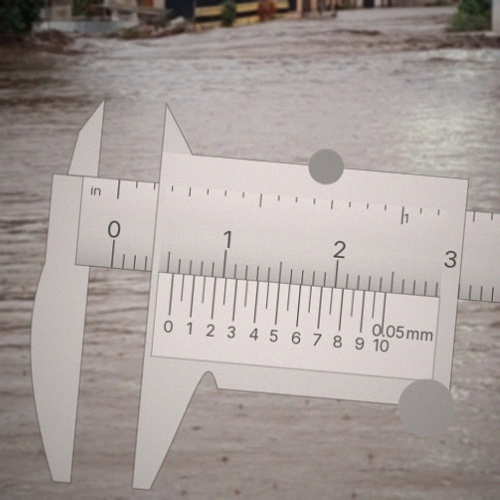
5.5 mm
